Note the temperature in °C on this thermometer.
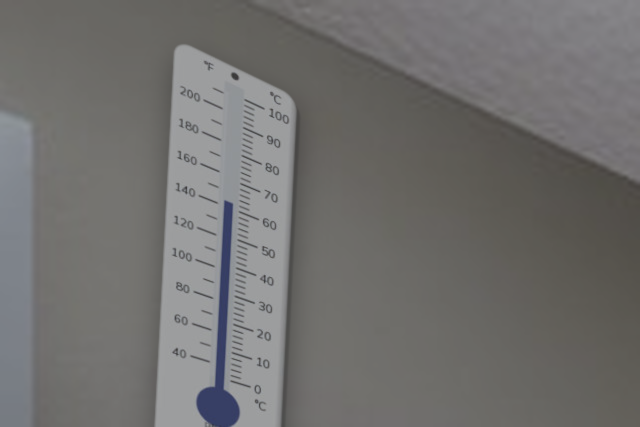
62 °C
